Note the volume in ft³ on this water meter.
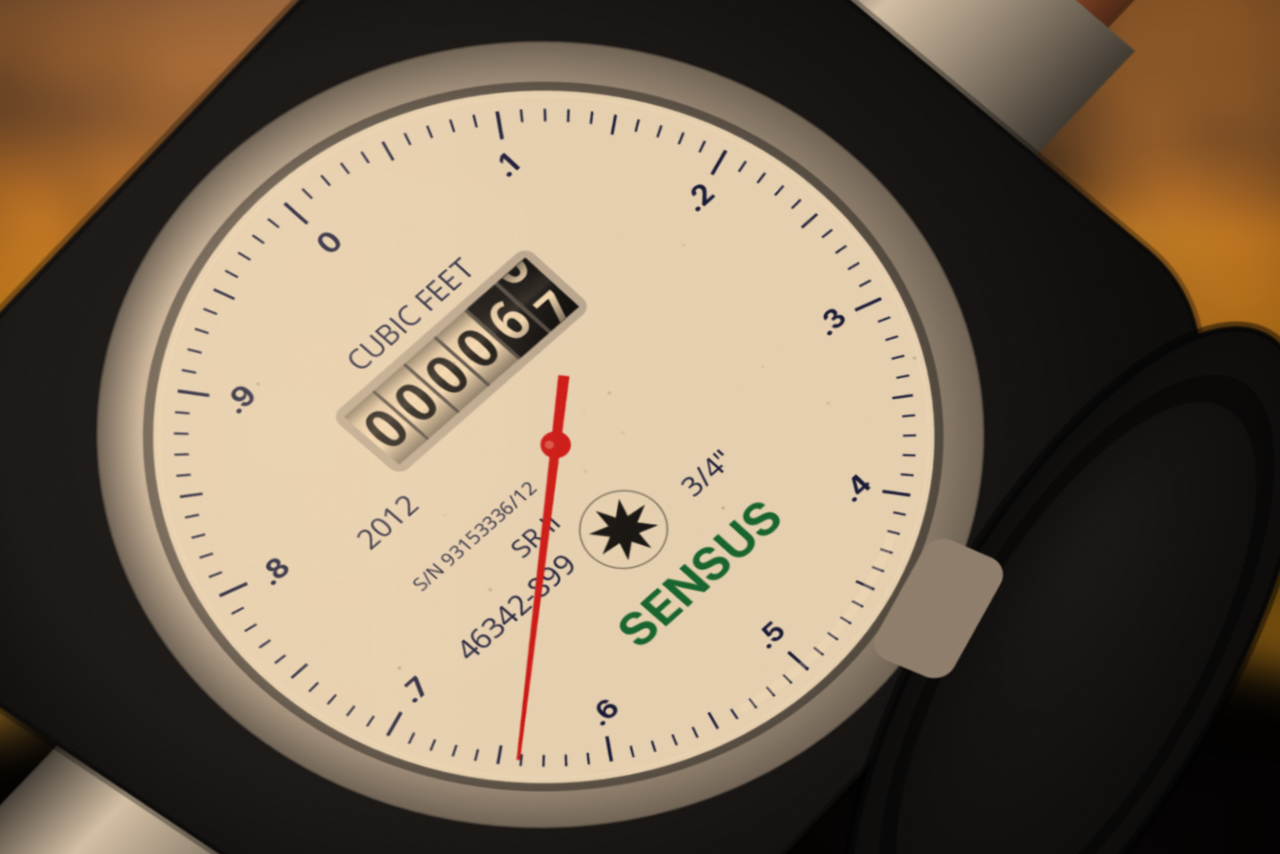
66.64 ft³
